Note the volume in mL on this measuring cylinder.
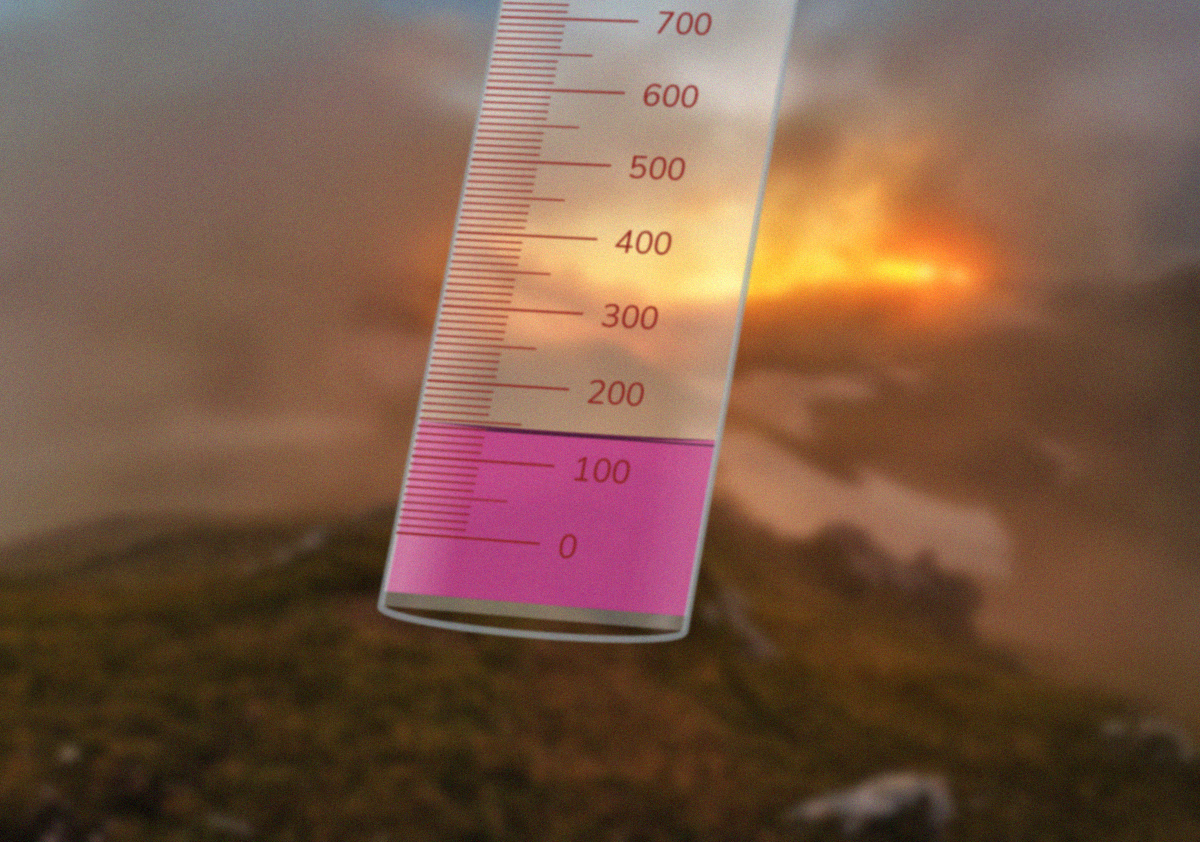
140 mL
